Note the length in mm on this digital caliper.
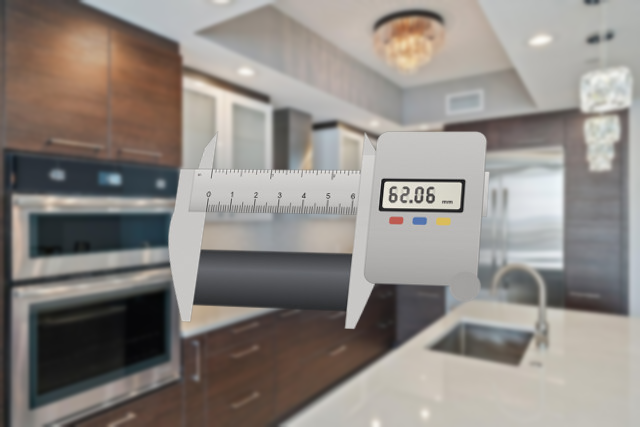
62.06 mm
